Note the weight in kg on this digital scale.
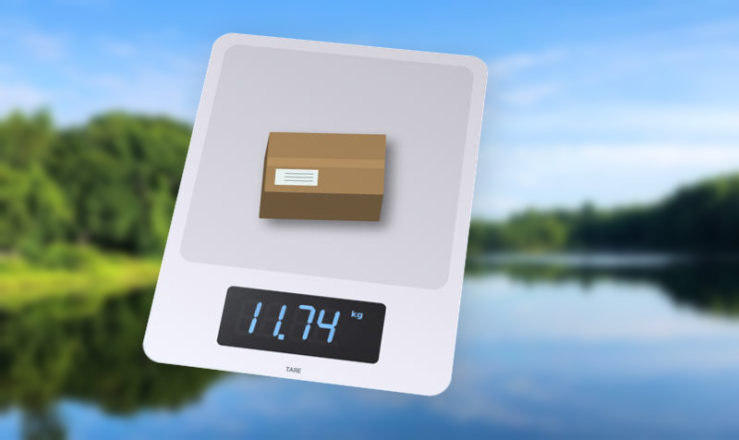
11.74 kg
